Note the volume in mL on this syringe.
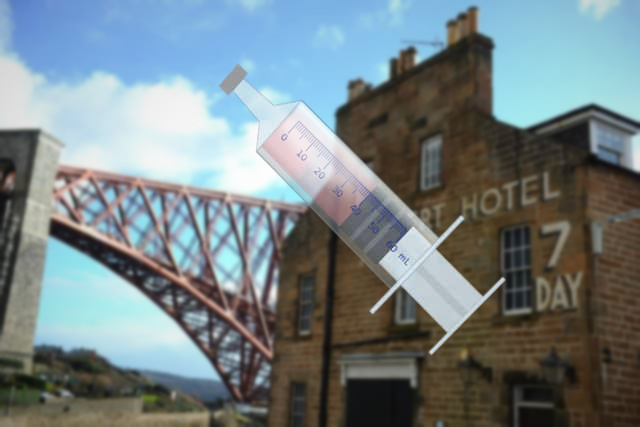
40 mL
